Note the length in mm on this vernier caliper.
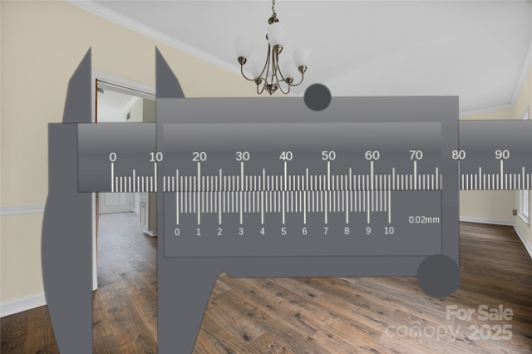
15.0 mm
